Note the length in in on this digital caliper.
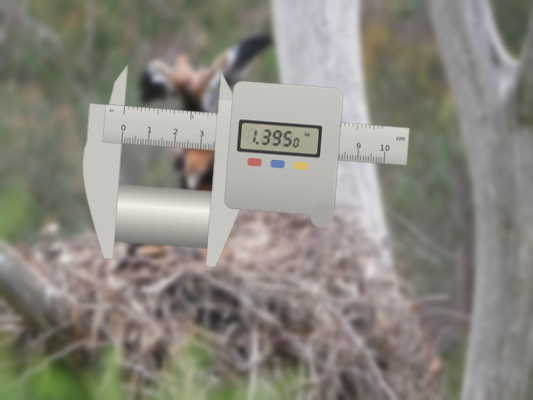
1.3950 in
